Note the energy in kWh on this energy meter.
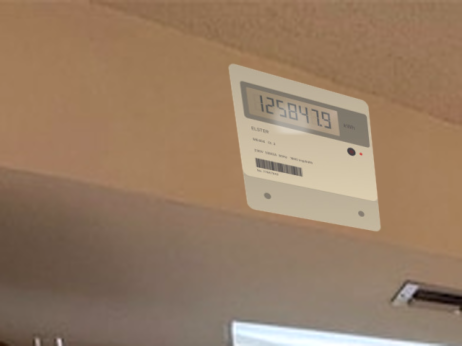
125847.9 kWh
